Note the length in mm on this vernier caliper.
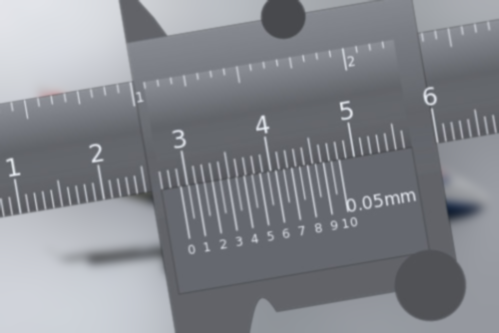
29.2 mm
